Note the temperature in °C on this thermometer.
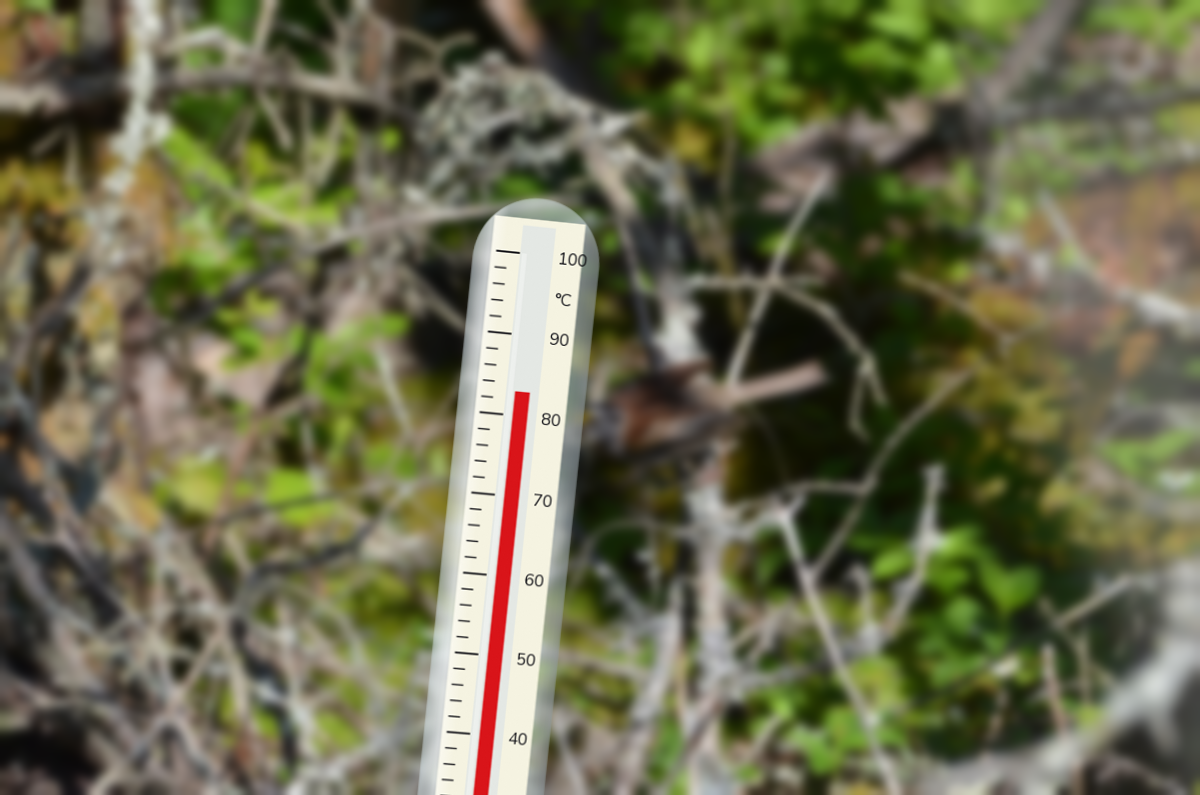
83 °C
